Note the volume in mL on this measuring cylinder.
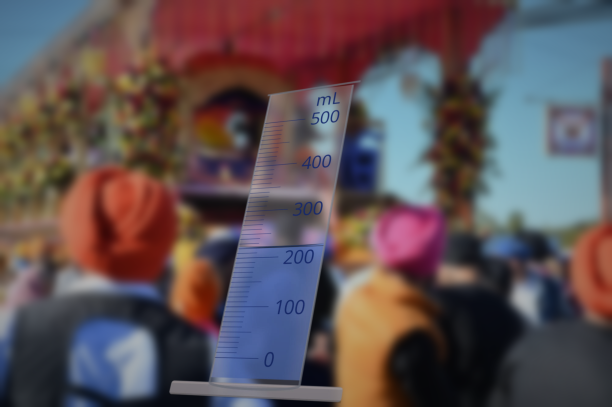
220 mL
